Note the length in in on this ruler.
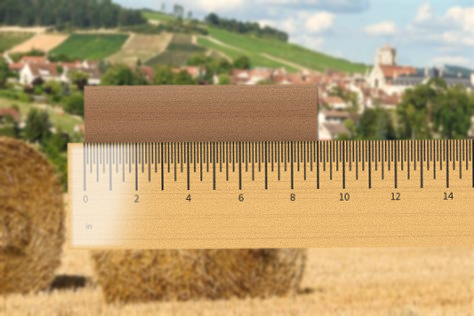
9 in
